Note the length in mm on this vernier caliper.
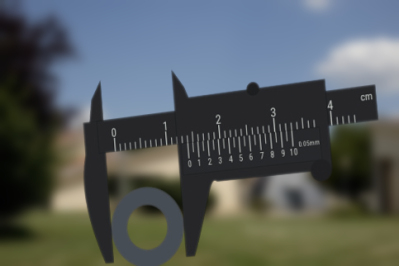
14.0 mm
